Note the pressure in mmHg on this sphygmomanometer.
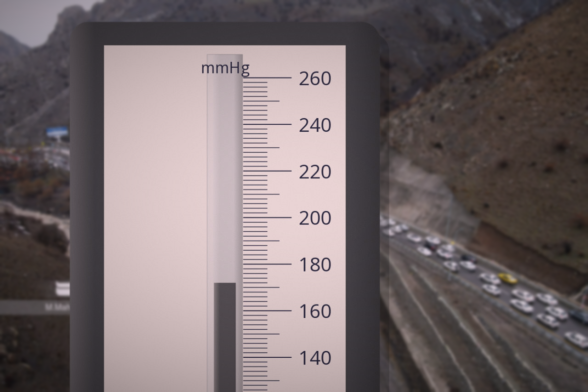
172 mmHg
